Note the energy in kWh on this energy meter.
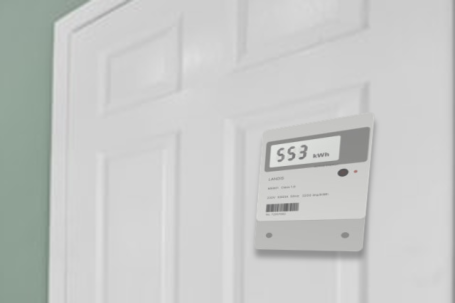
553 kWh
